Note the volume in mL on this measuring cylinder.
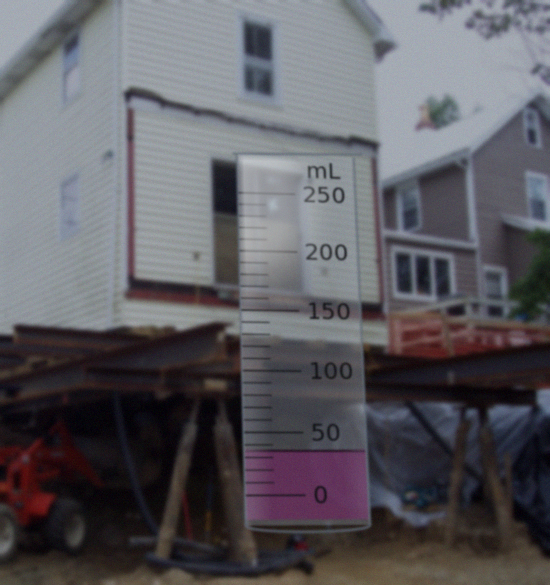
35 mL
